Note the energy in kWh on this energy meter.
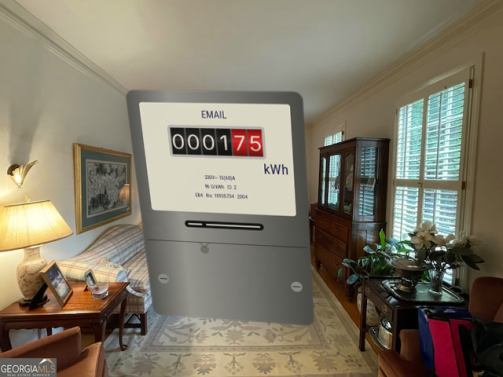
1.75 kWh
